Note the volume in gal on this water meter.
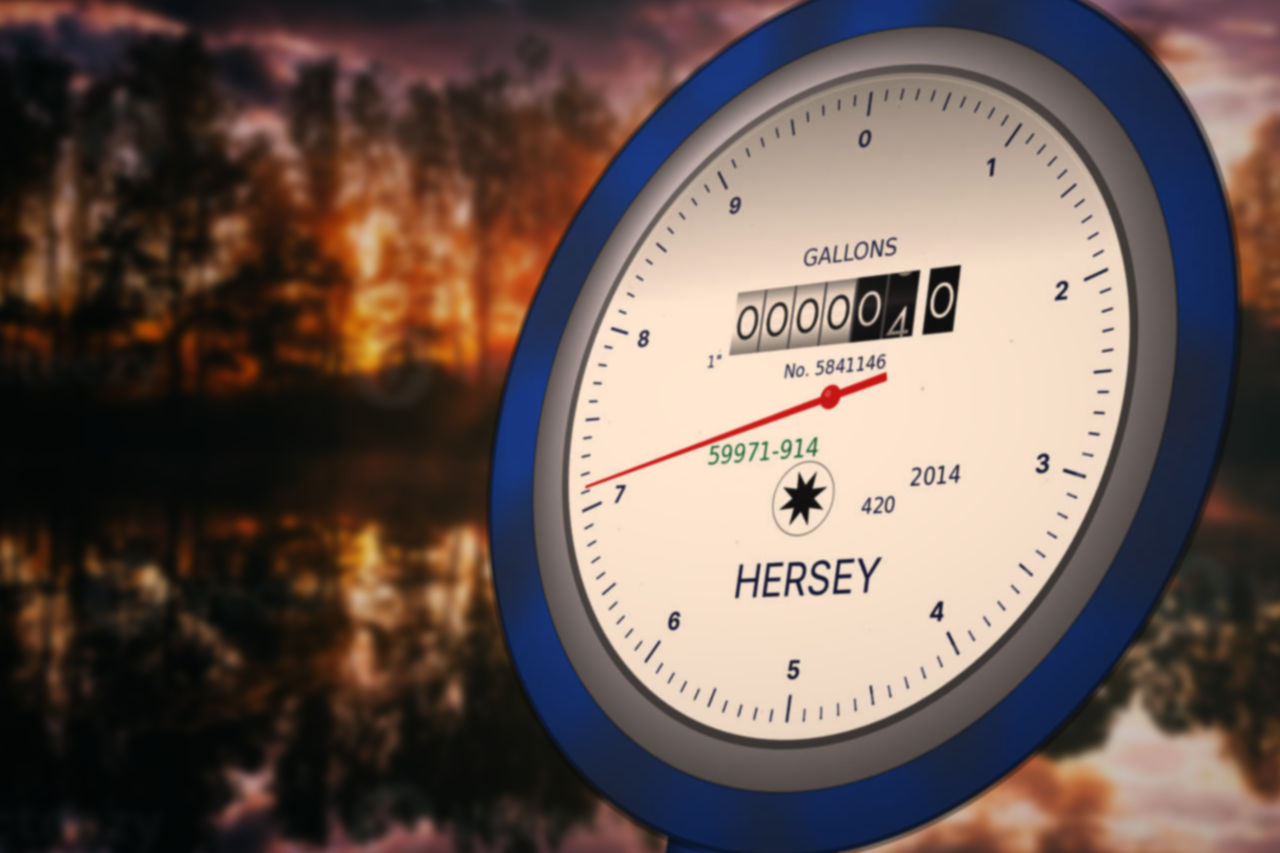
37.1 gal
